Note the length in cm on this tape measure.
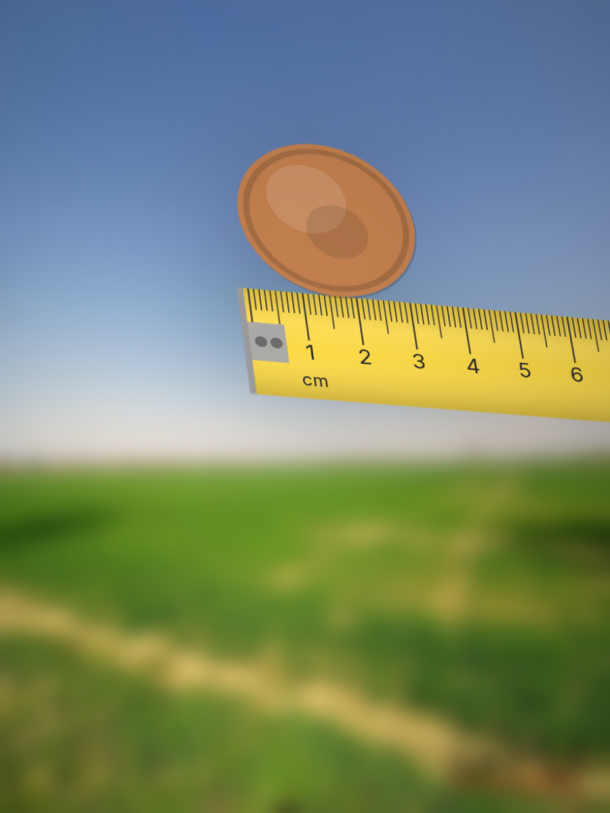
3.3 cm
